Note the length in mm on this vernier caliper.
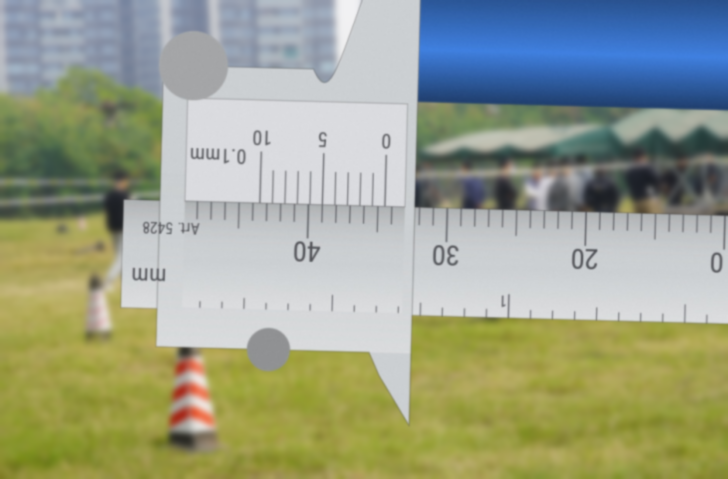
34.5 mm
